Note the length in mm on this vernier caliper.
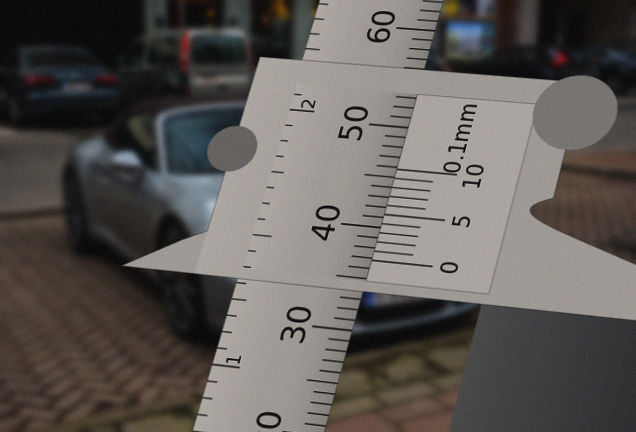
36.8 mm
